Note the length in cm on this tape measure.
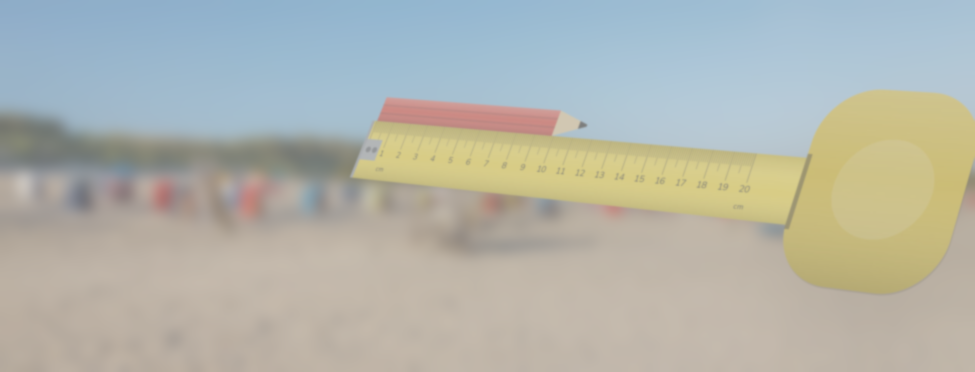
11.5 cm
